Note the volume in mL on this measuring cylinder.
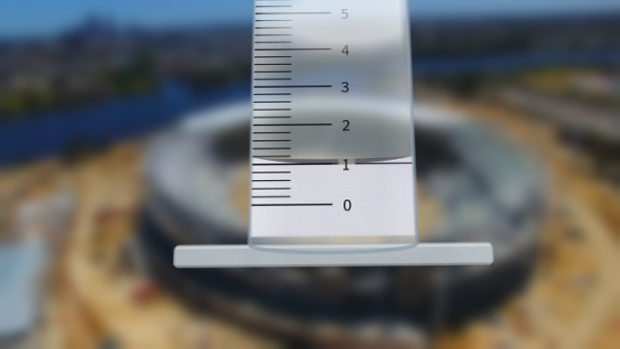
1 mL
